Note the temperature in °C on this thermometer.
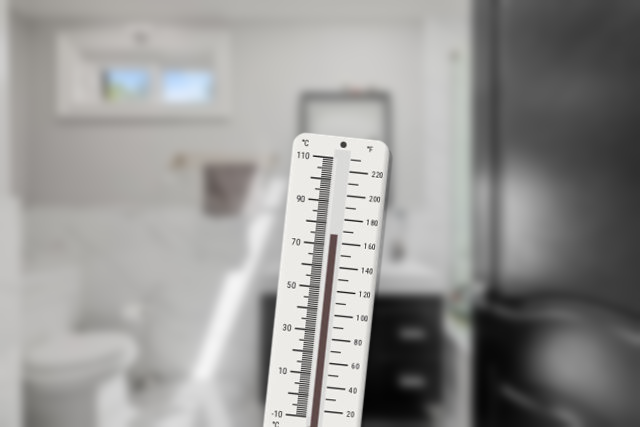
75 °C
